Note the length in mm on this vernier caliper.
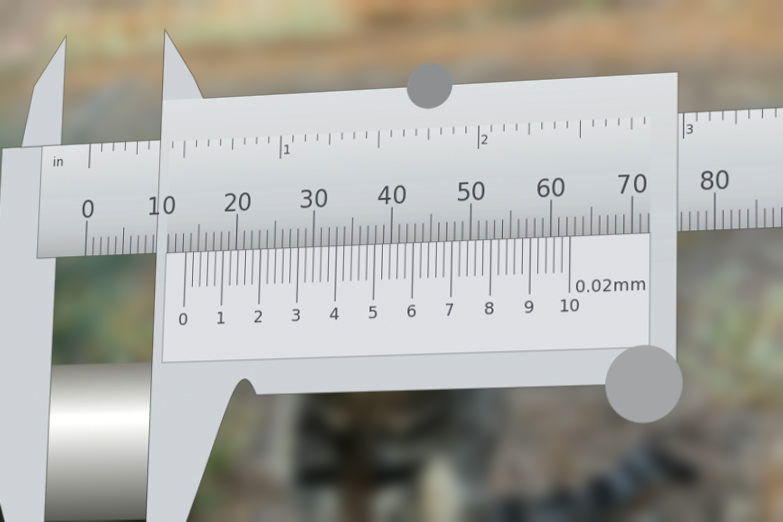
13.4 mm
